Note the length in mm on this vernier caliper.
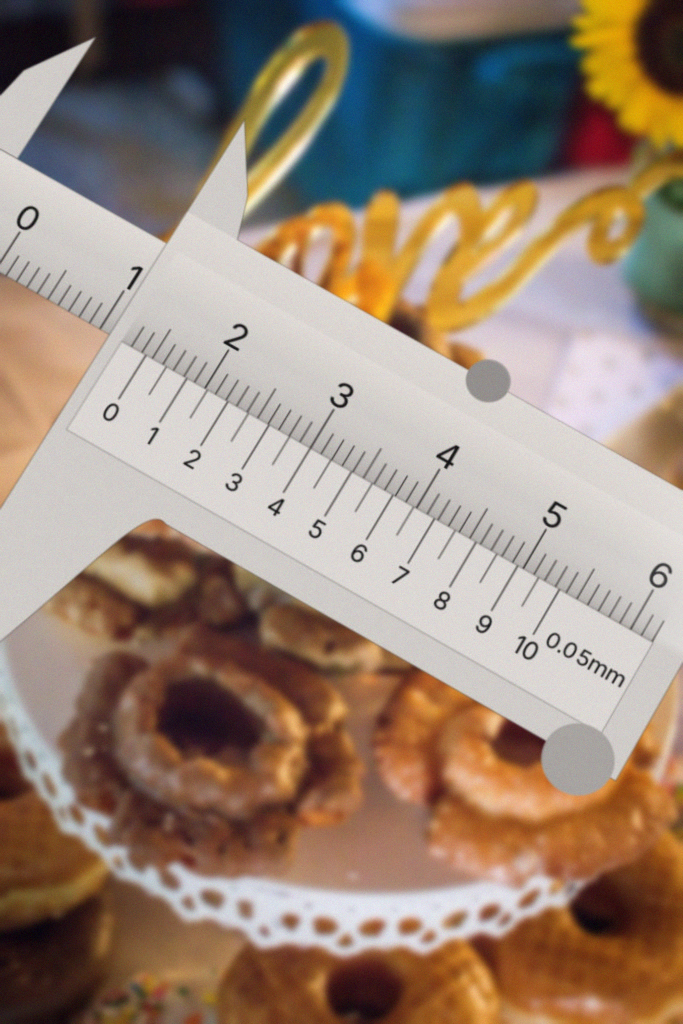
14.4 mm
